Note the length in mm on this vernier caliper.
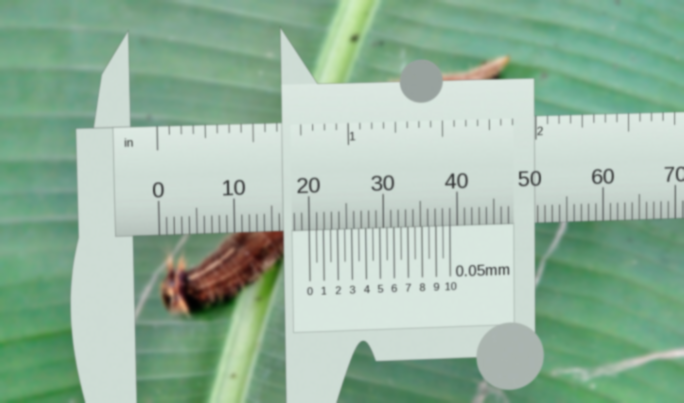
20.0 mm
